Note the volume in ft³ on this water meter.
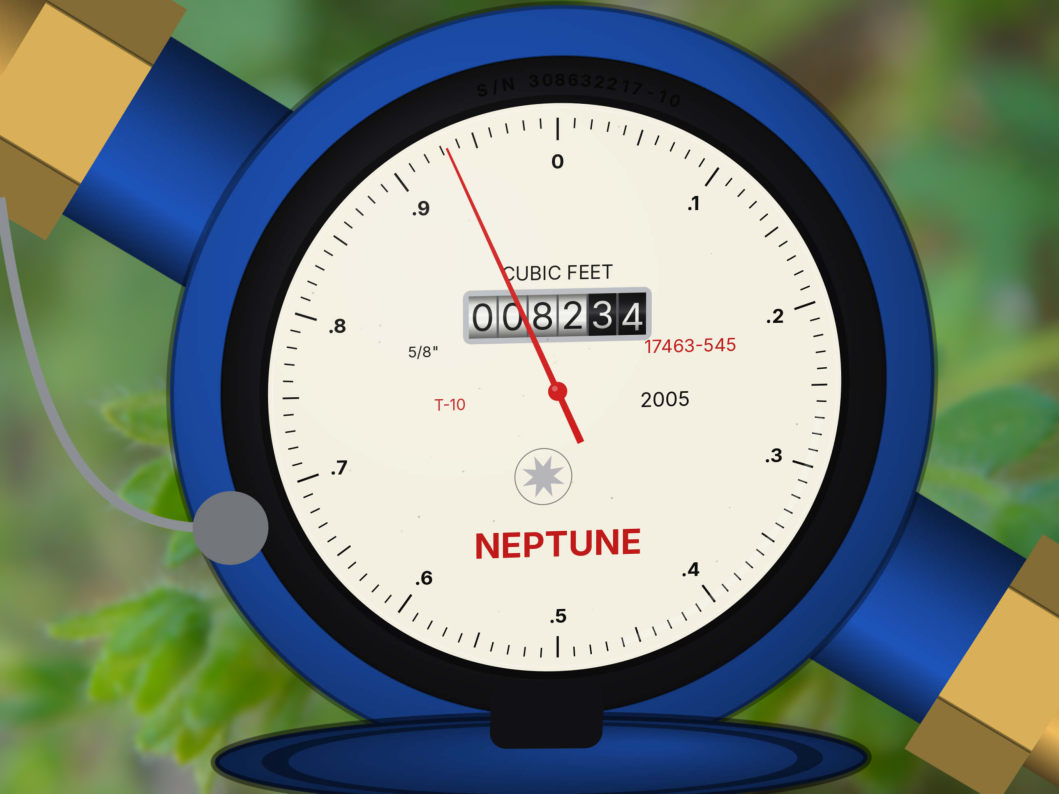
8233.93 ft³
